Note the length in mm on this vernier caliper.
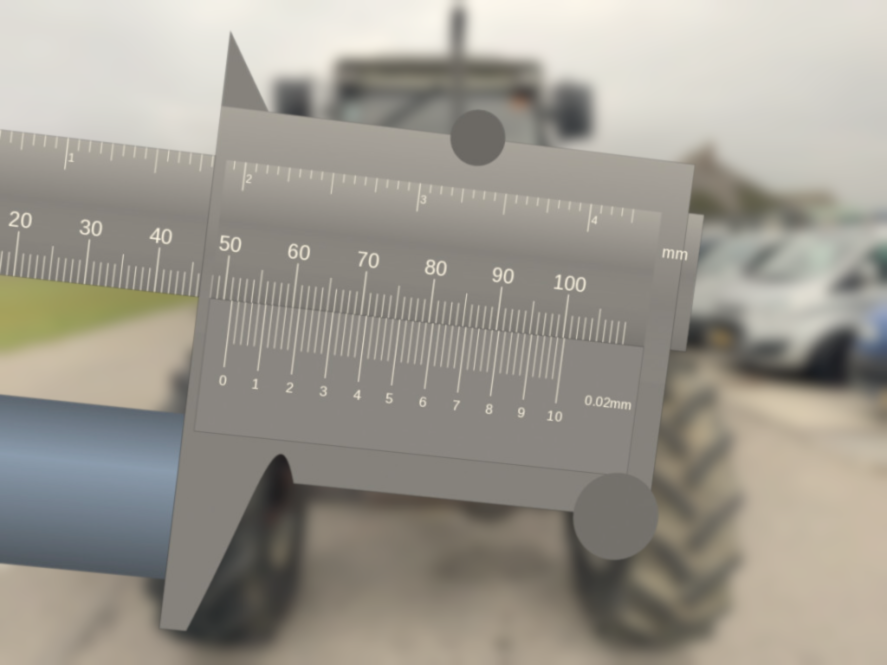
51.2 mm
